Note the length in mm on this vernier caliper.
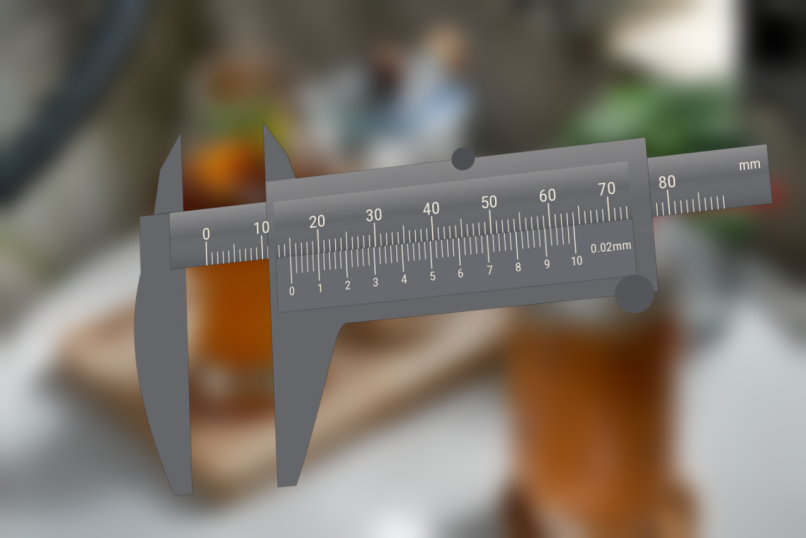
15.0 mm
